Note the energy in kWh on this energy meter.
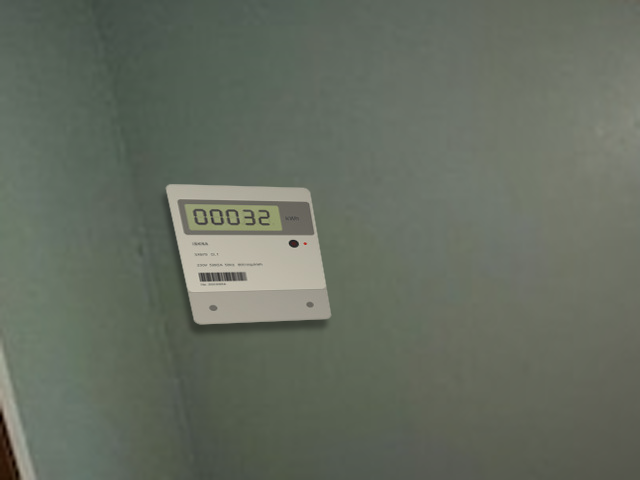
32 kWh
